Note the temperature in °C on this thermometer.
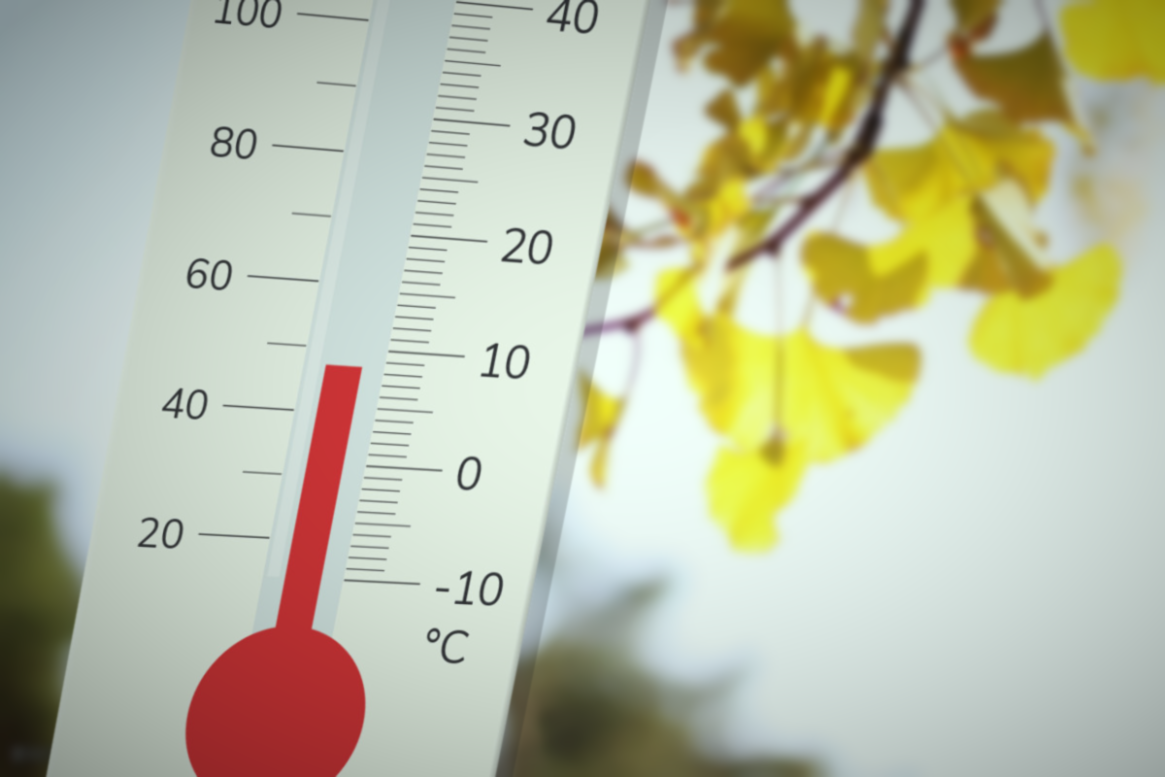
8.5 °C
